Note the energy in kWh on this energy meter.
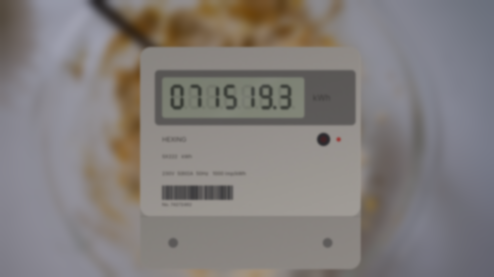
71519.3 kWh
